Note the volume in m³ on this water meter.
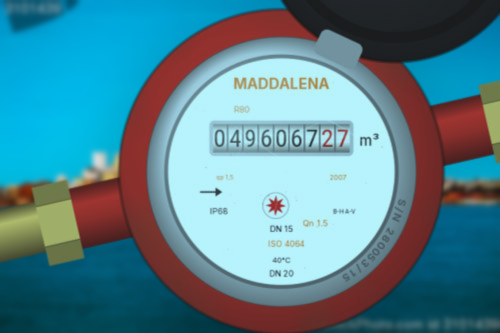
496067.27 m³
